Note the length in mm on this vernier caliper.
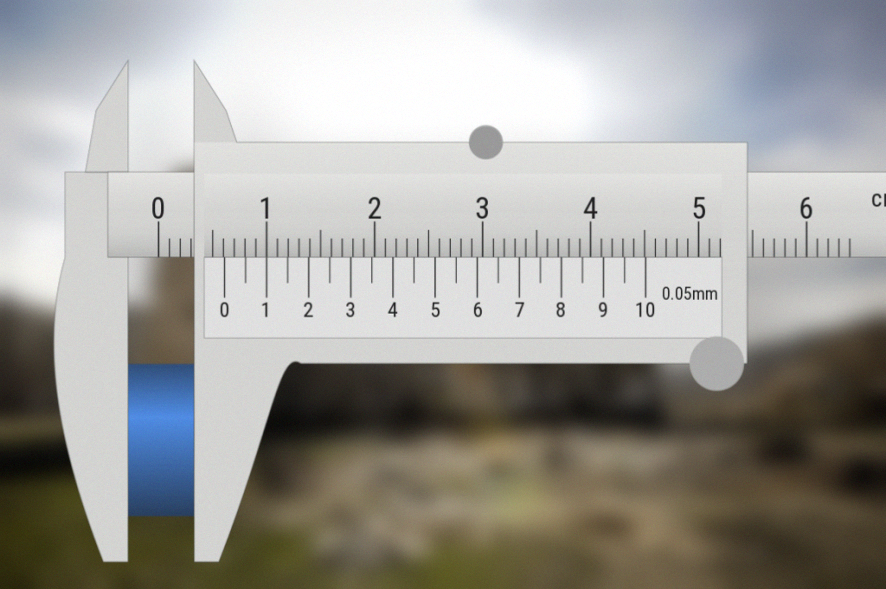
6.1 mm
